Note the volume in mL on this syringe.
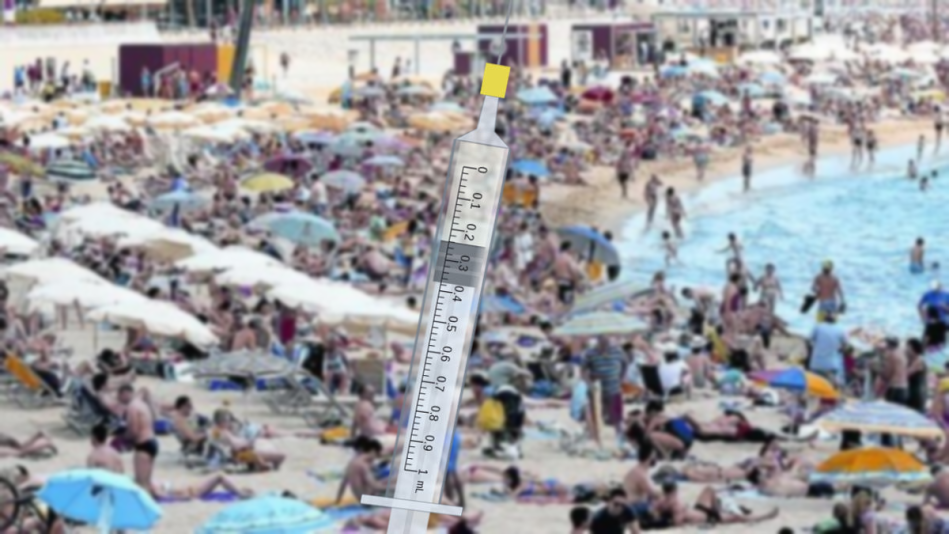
0.24 mL
